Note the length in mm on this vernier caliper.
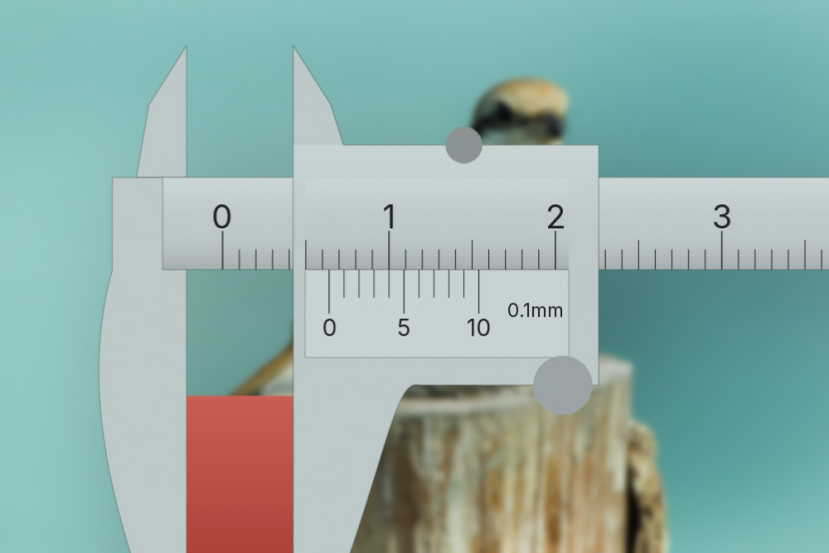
6.4 mm
